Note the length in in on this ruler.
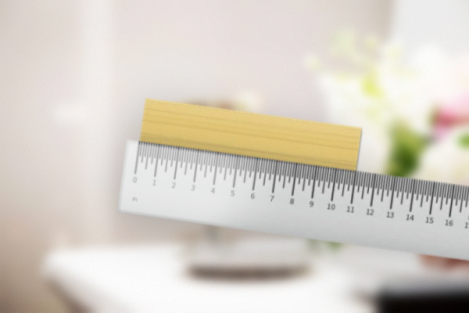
11 in
